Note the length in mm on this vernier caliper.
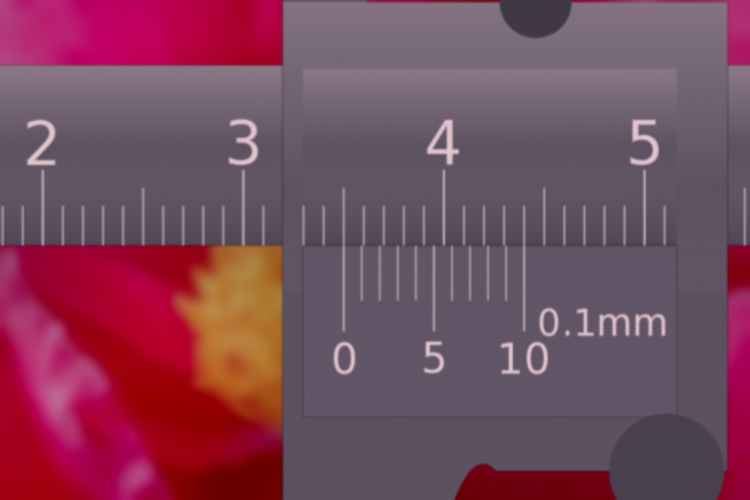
35.0 mm
